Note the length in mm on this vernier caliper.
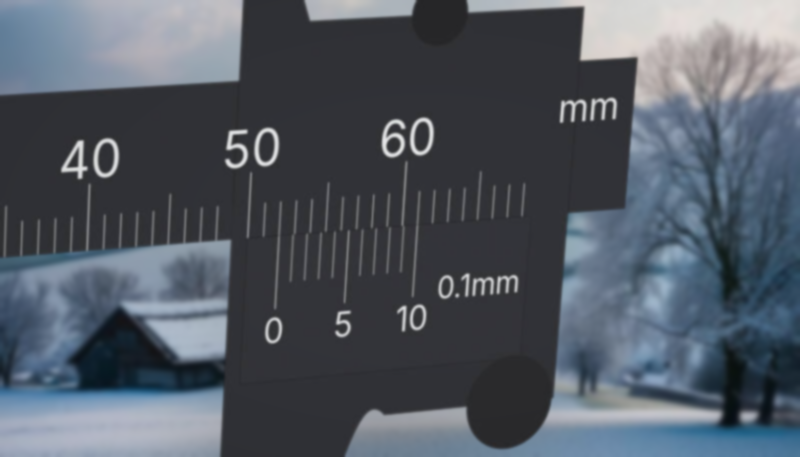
52.0 mm
